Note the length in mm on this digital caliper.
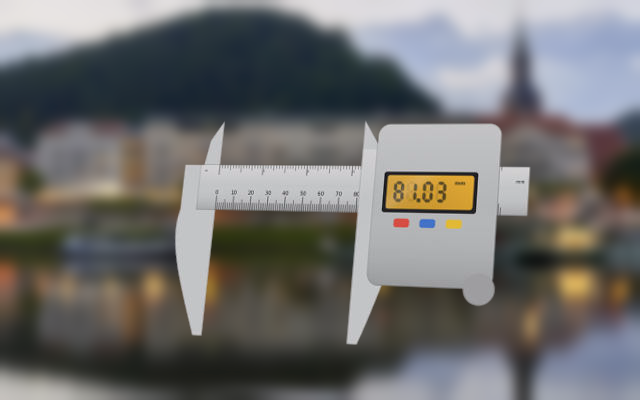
81.03 mm
